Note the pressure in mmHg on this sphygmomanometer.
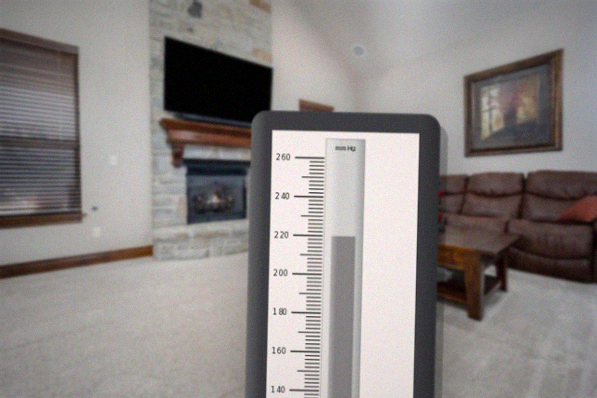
220 mmHg
